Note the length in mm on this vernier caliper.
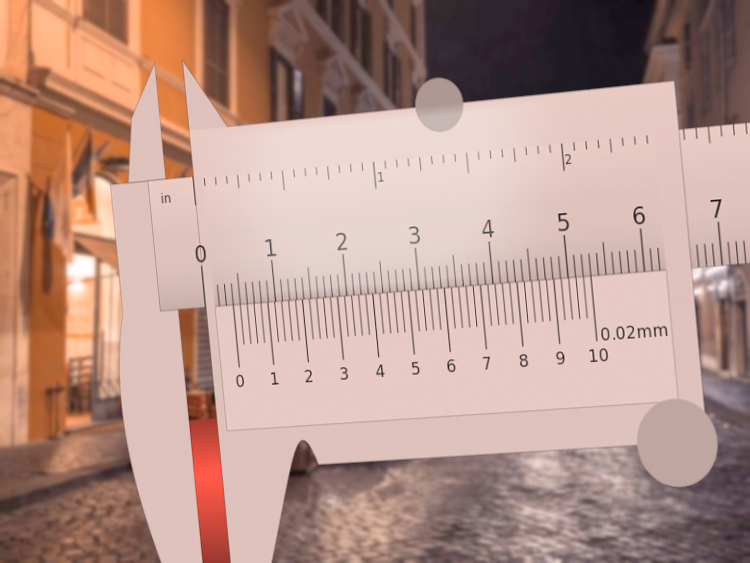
4.0 mm
